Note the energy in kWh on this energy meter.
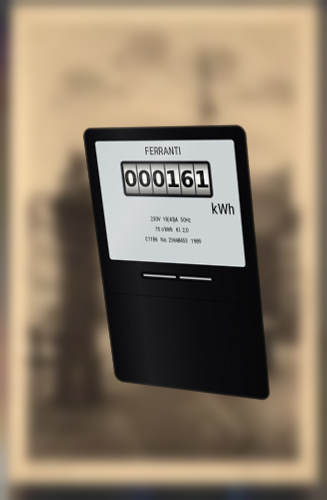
161 kWh
